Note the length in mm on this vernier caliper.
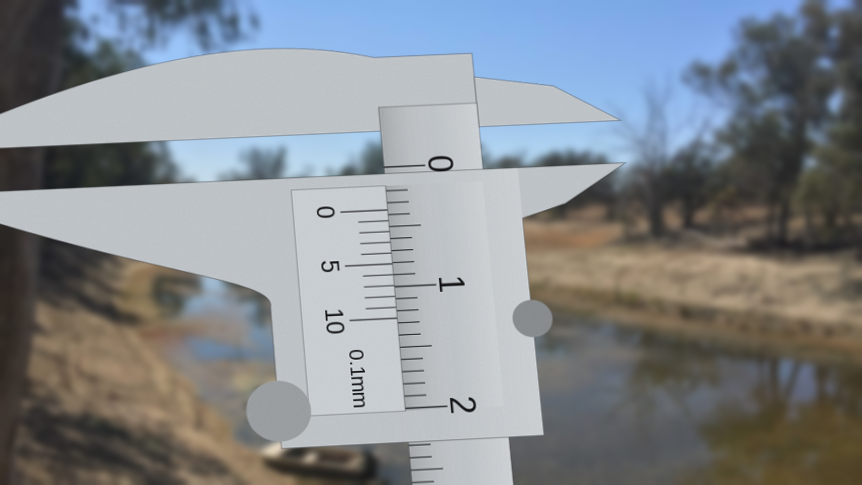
3.6 mm
